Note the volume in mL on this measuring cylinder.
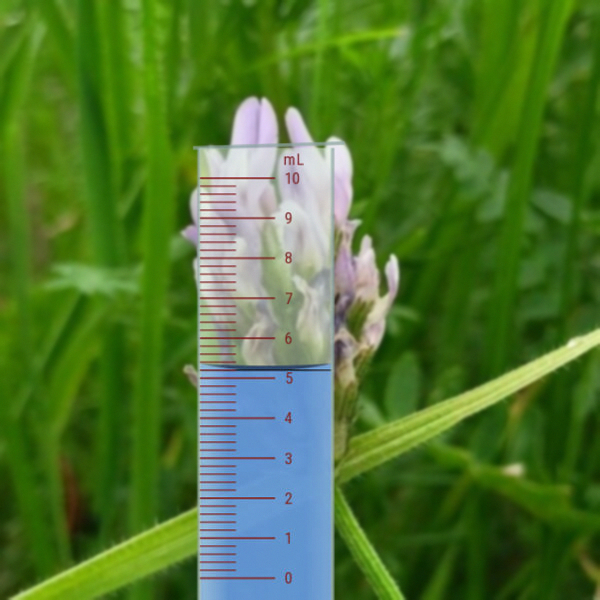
5.2 mL
